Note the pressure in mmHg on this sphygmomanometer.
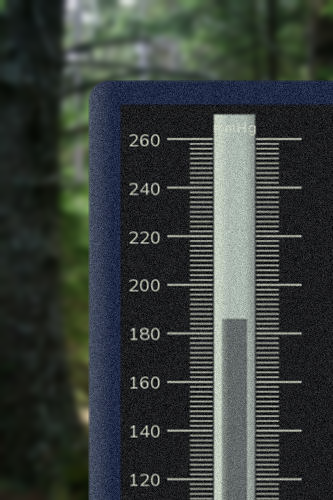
186 mmHg
